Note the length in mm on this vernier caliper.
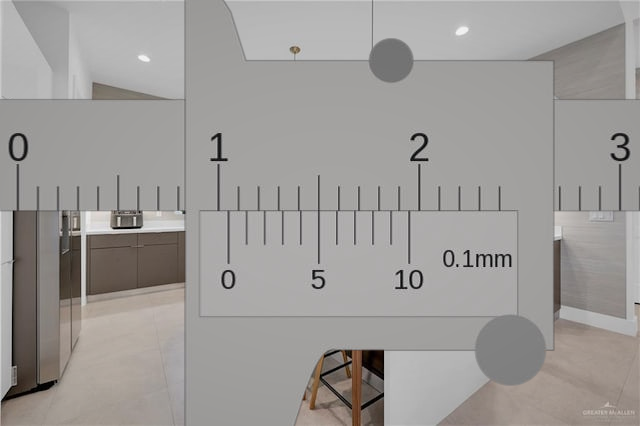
10.5 mm
